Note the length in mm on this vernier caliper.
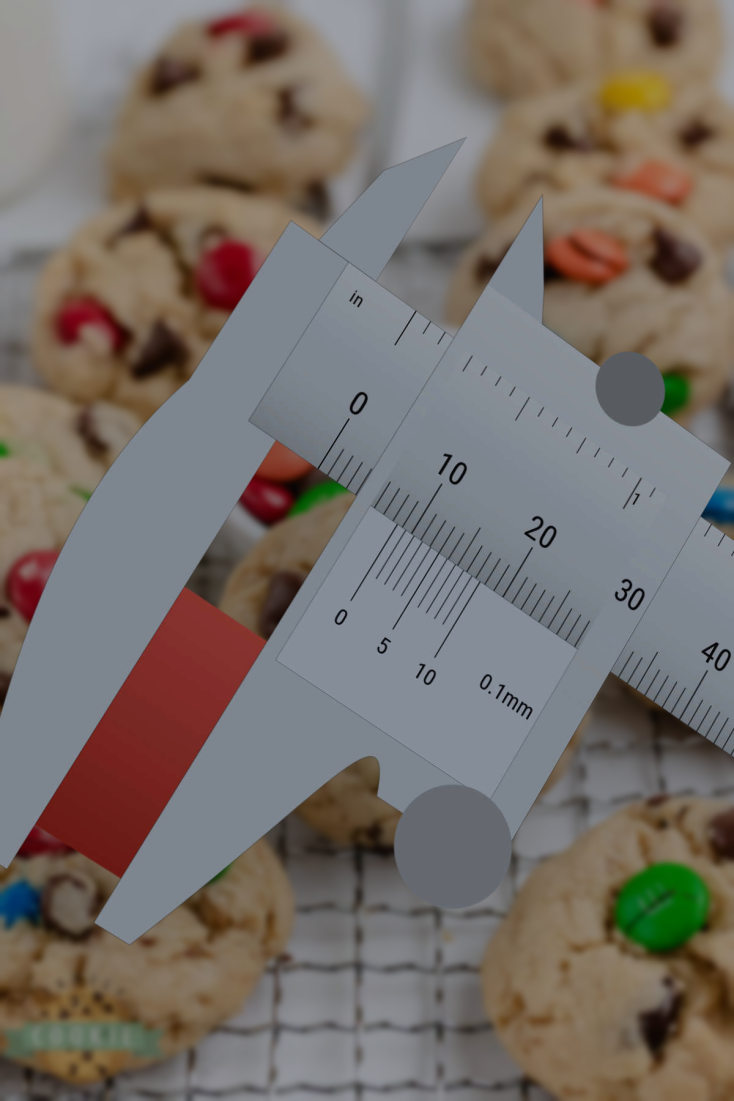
8.5 mm
